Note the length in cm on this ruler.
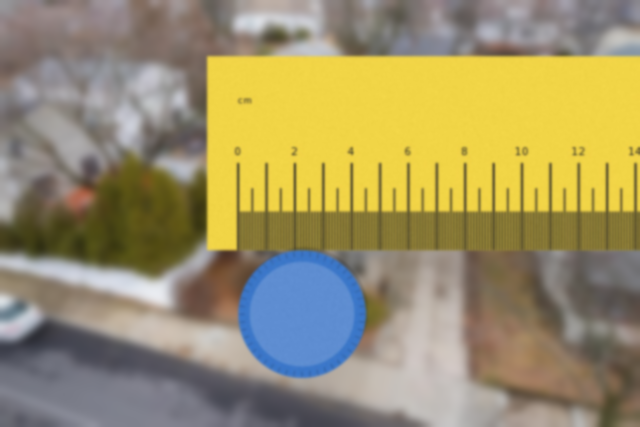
4.5 cm
